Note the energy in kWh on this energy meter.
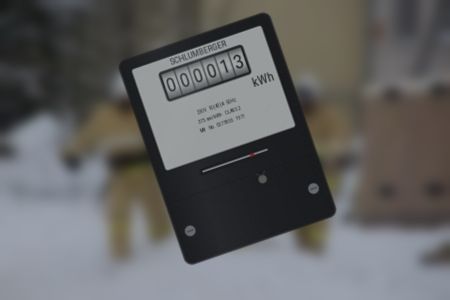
13 kWh
